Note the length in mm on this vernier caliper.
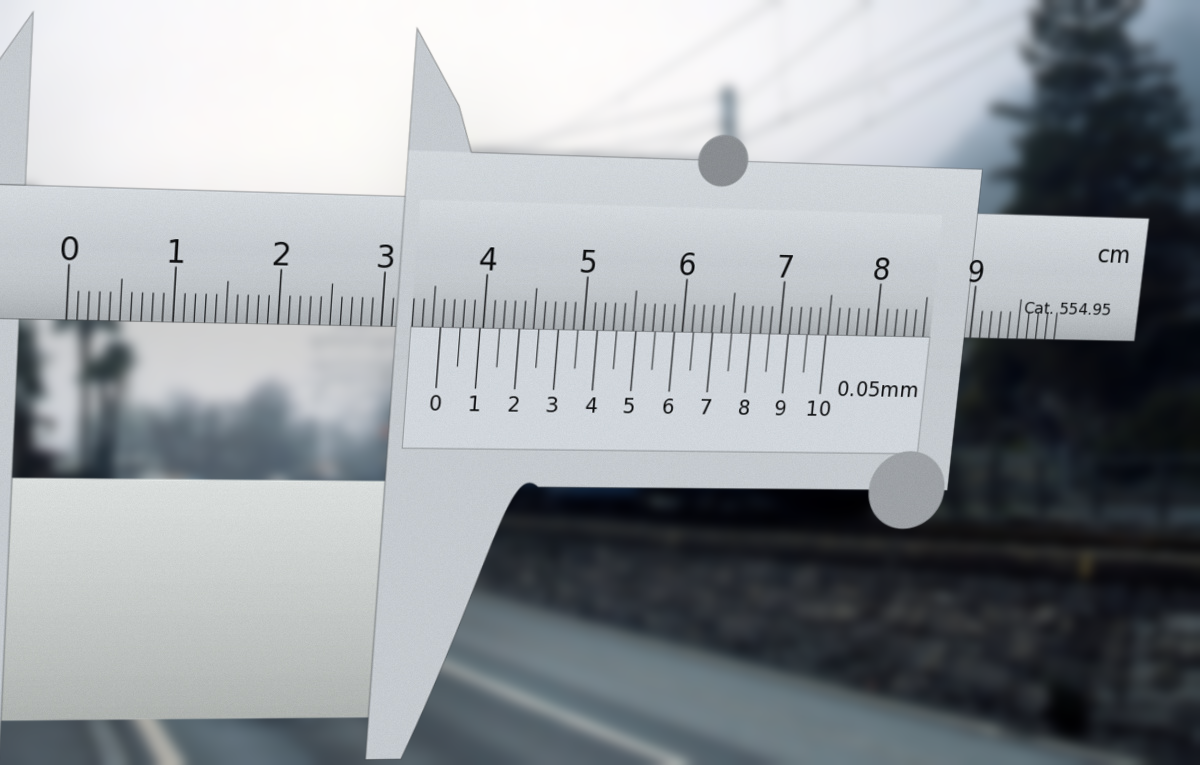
35.8 mm
